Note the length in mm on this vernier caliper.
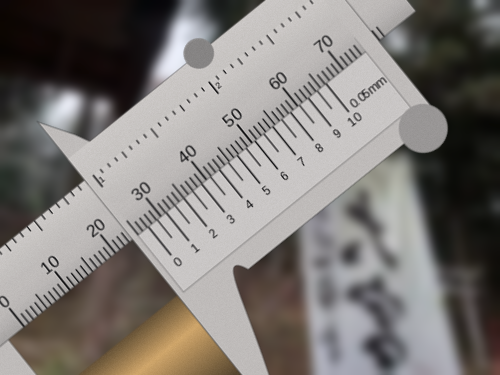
27.2 mm
